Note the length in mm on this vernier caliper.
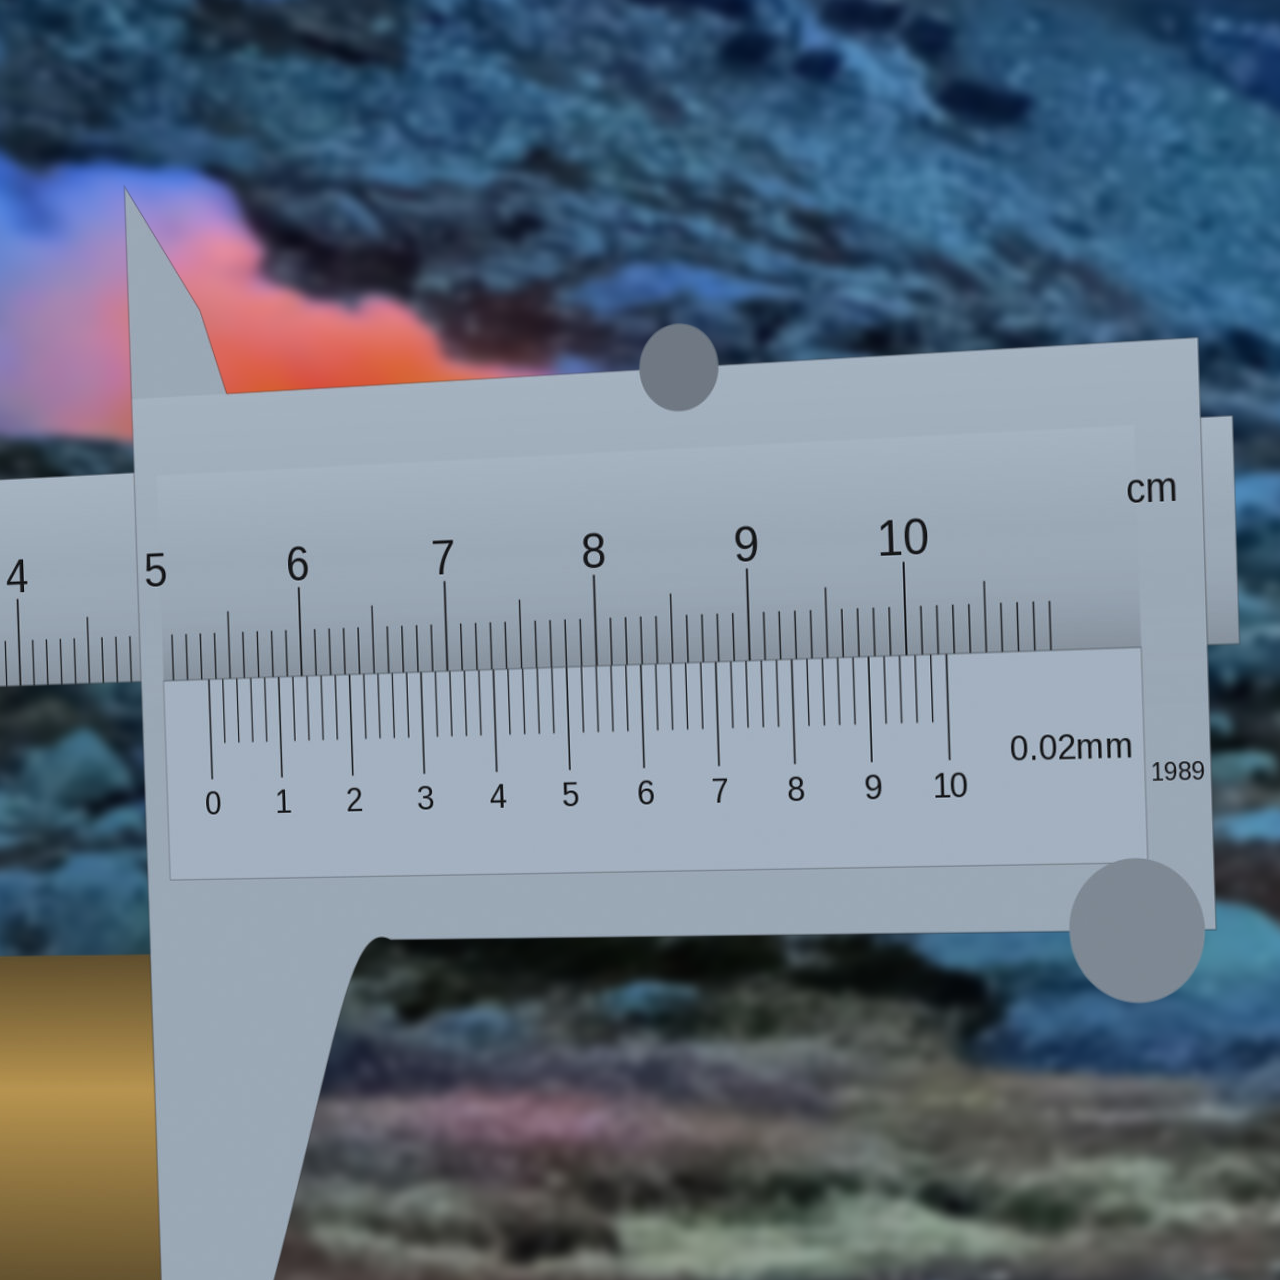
53.5 mm
